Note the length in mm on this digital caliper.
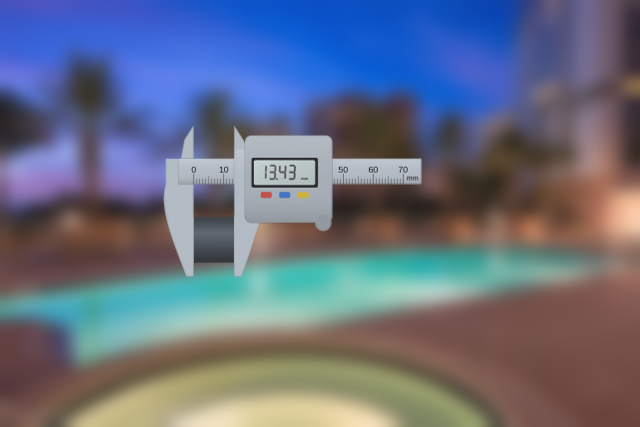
13.43 mm
